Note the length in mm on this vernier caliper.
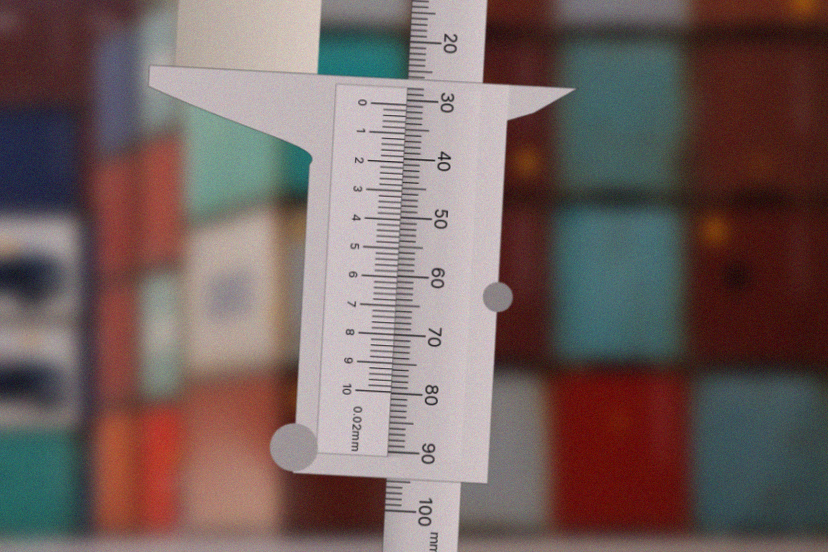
30.8 mm
